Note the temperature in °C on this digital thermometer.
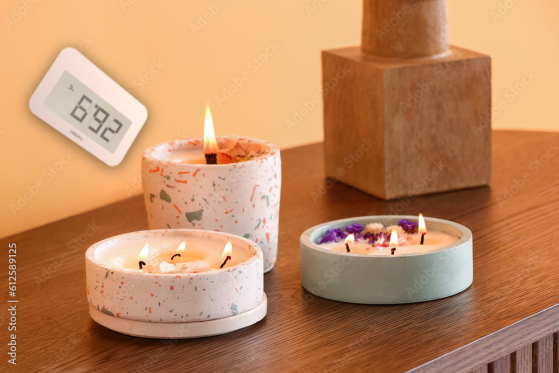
26.9 °C
